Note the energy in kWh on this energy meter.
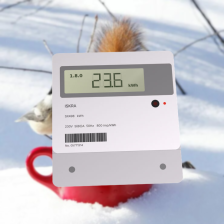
23.6 kWh
